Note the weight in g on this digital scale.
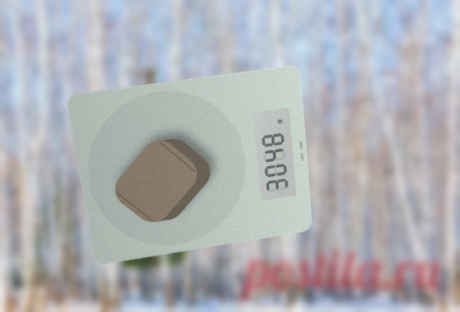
3048 g
